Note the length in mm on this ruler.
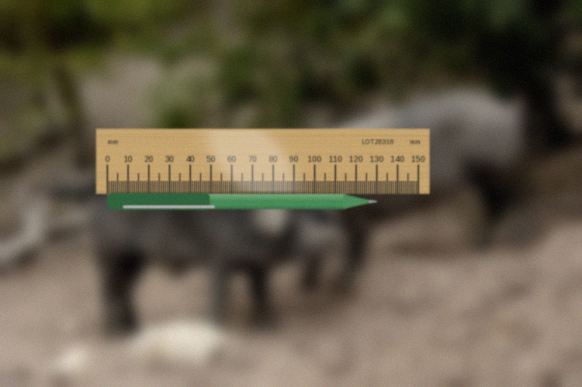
130 mm
